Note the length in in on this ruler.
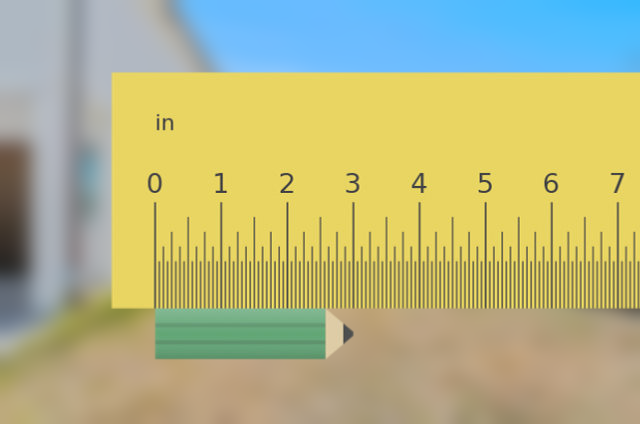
3 in
